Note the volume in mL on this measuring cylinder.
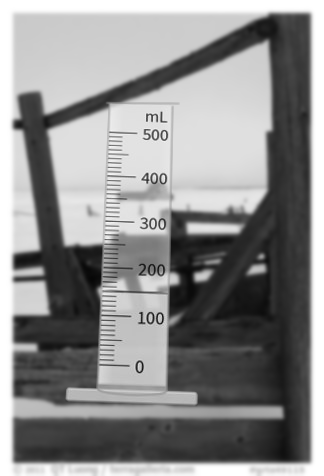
150 mL
